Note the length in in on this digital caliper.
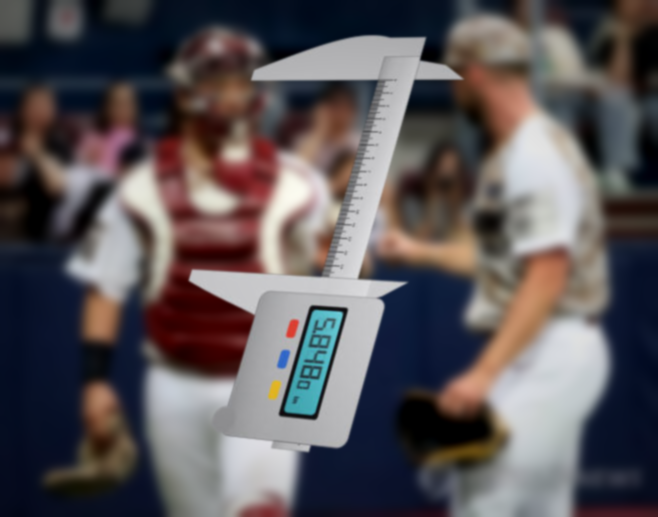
5.8480 in
